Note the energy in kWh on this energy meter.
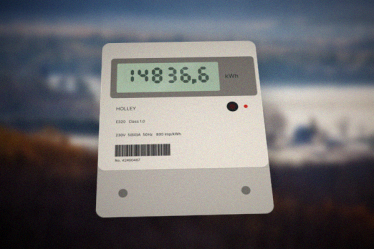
14836.6 kWh
